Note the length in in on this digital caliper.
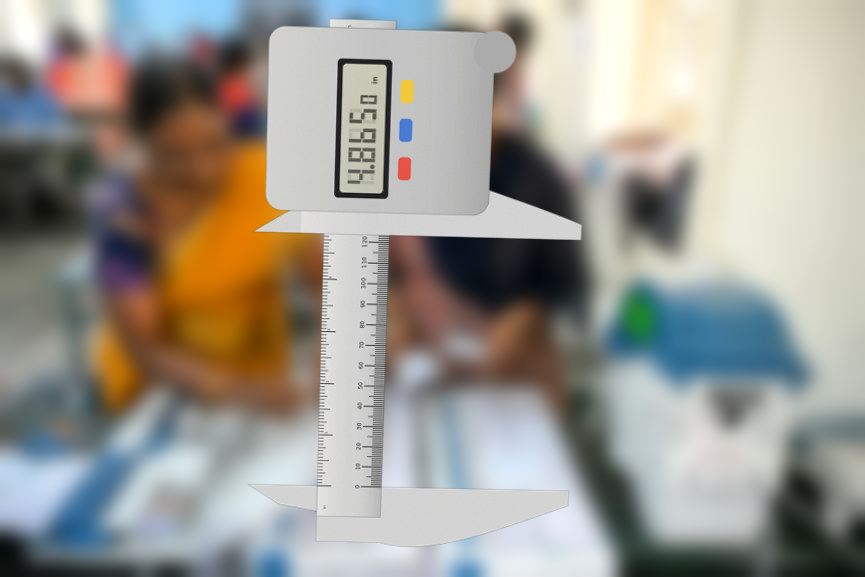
4.8650 in
